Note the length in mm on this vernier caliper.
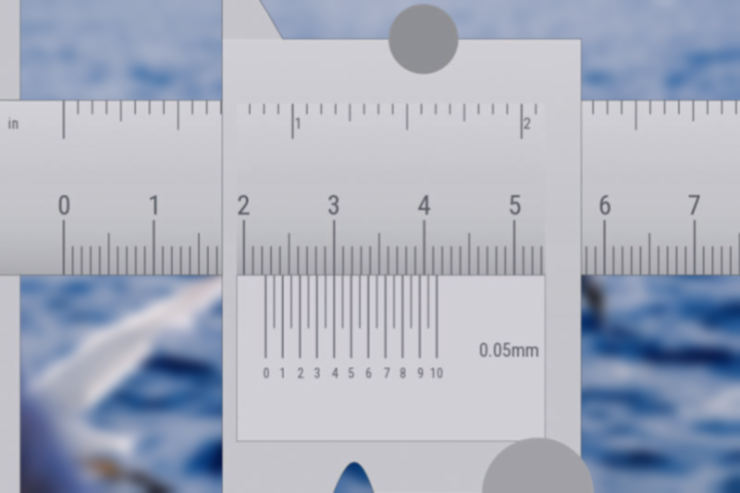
22.4 mm
